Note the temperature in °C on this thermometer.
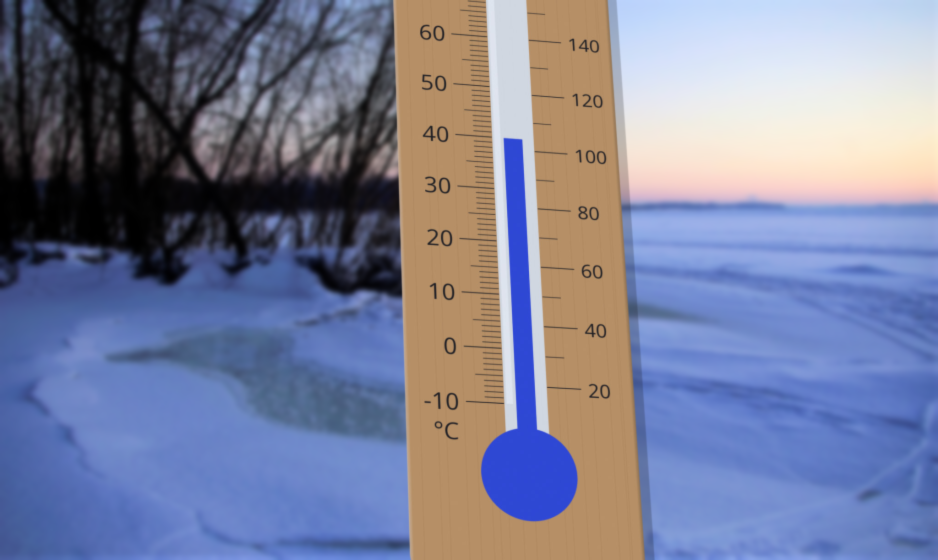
40 °C
